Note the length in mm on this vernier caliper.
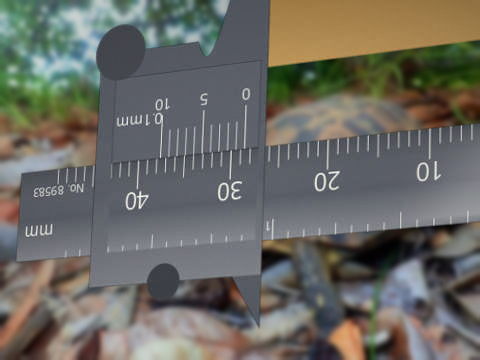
28.6 mm
